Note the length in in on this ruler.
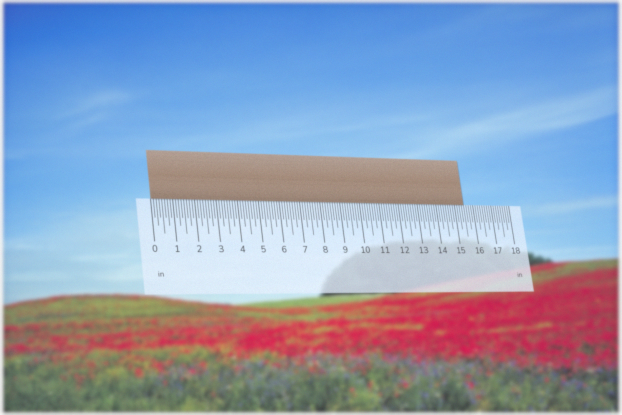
15.5 in
